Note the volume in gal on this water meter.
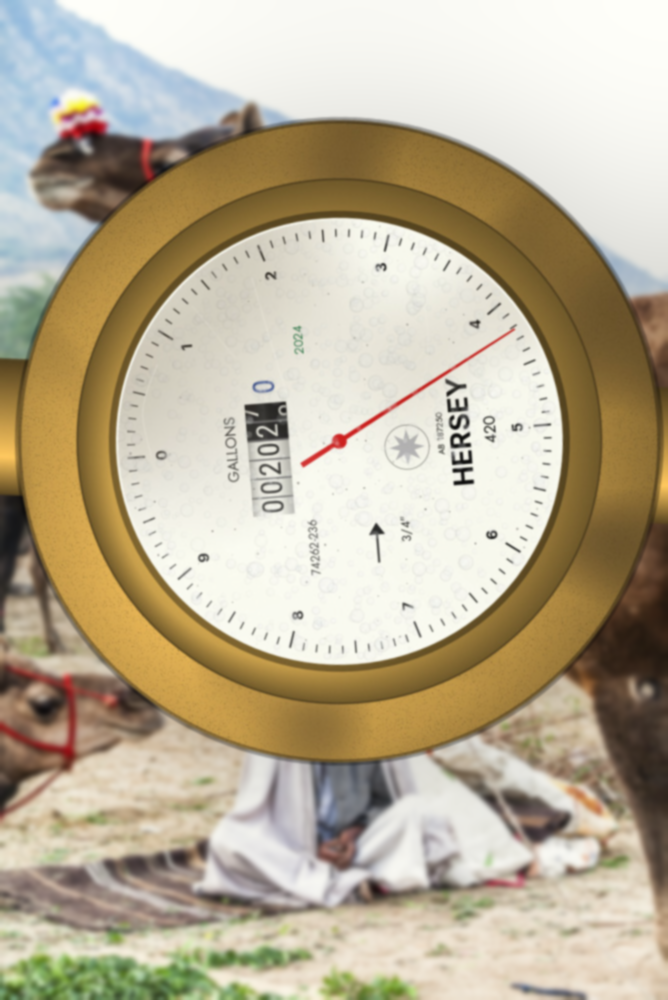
20274.2 gal
